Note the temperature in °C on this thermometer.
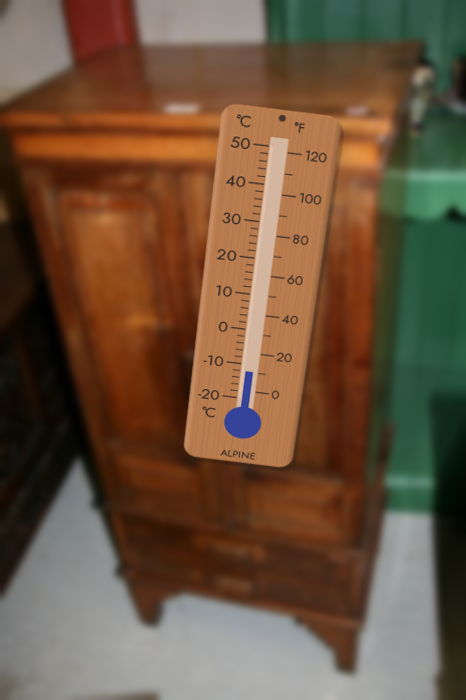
-12 °C
